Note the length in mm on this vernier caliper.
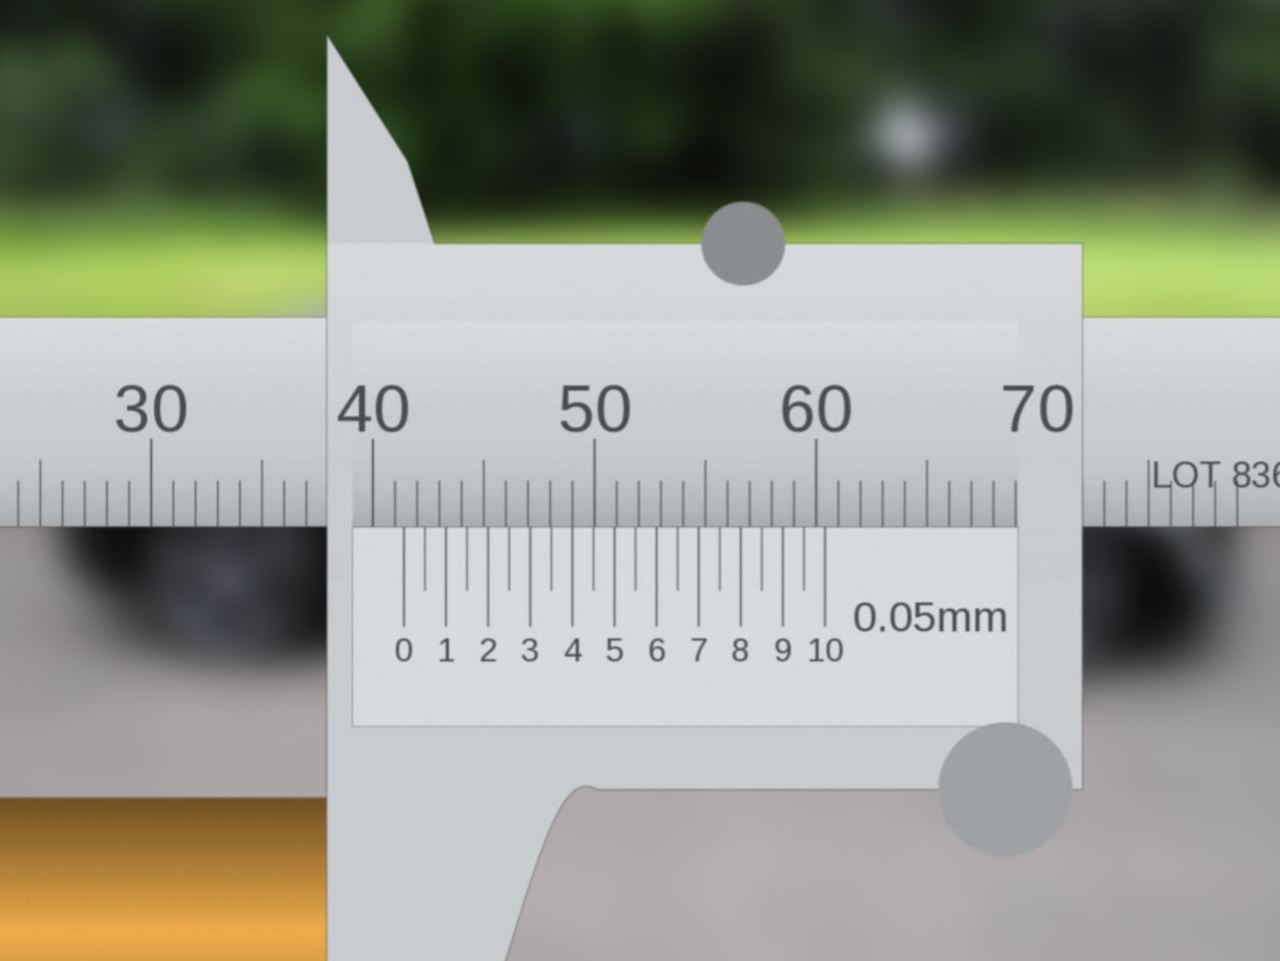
41.4 mm
